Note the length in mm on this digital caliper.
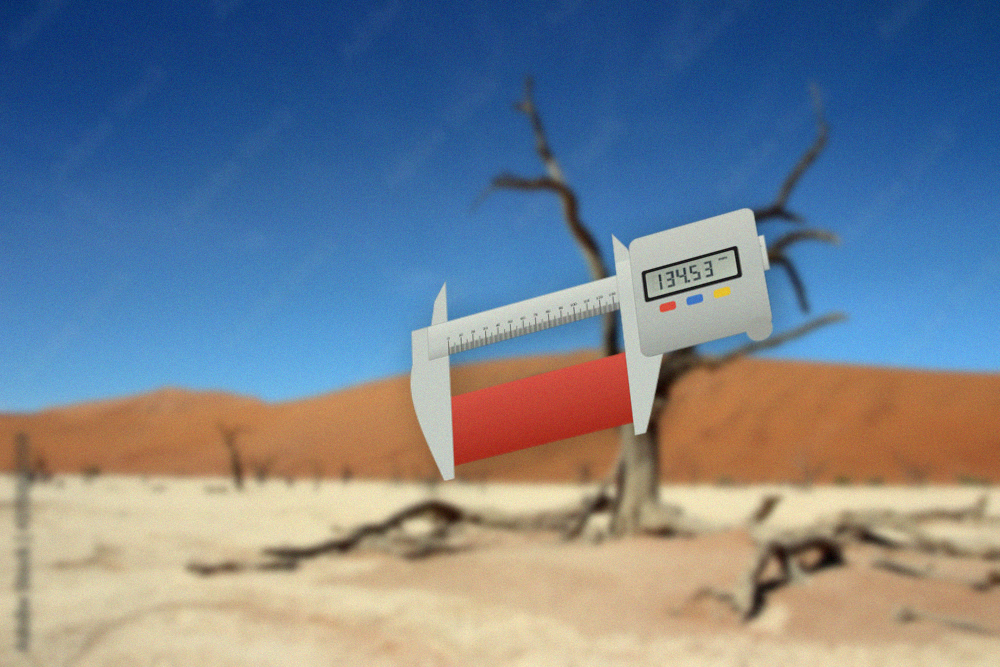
134.53 mm
